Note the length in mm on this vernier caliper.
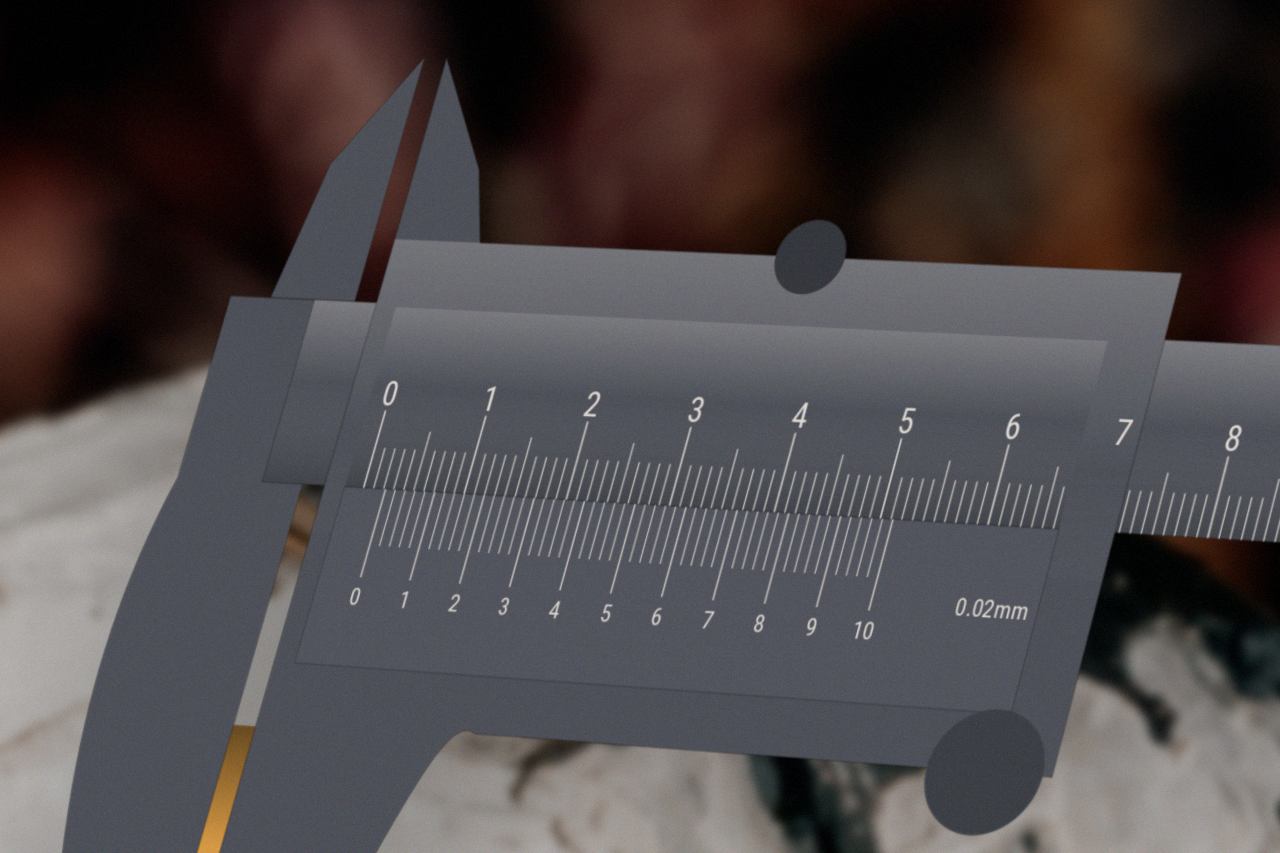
2.2 mm
